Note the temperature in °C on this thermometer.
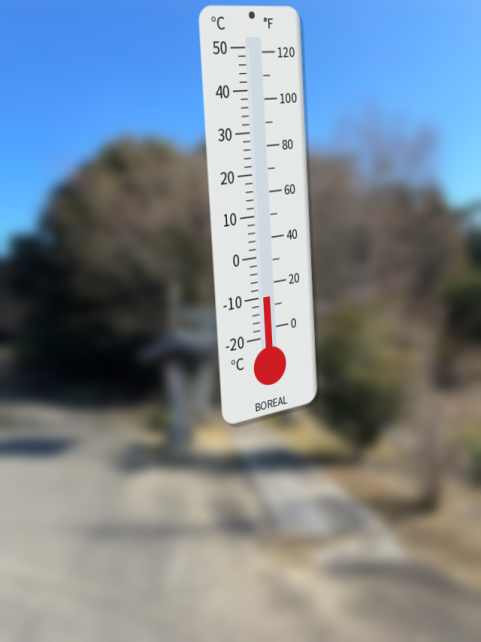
-10 °C
